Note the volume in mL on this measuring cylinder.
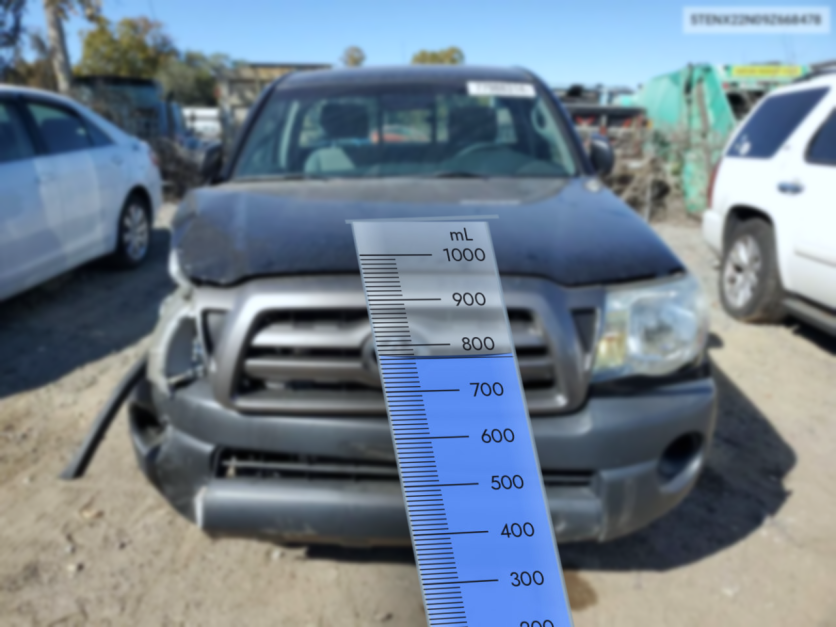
770 mL
